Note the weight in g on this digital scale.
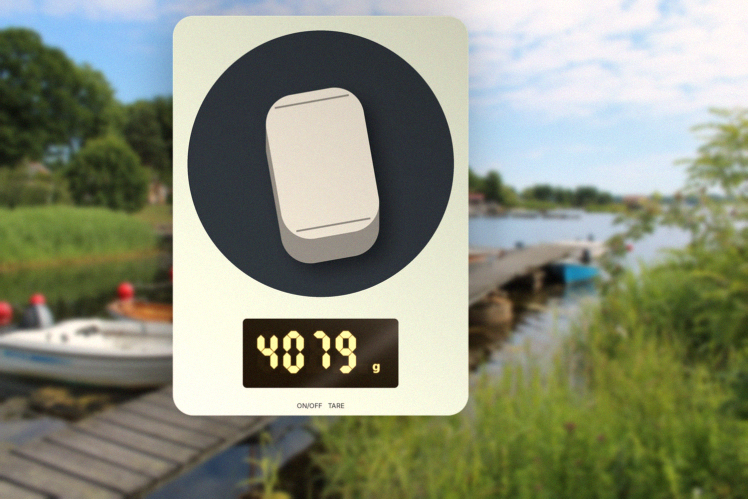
4079 g
